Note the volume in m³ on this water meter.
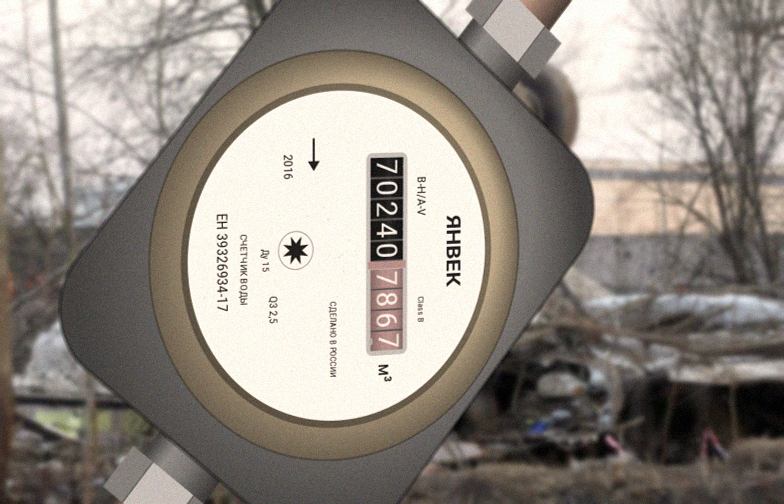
70240.7867 m³
